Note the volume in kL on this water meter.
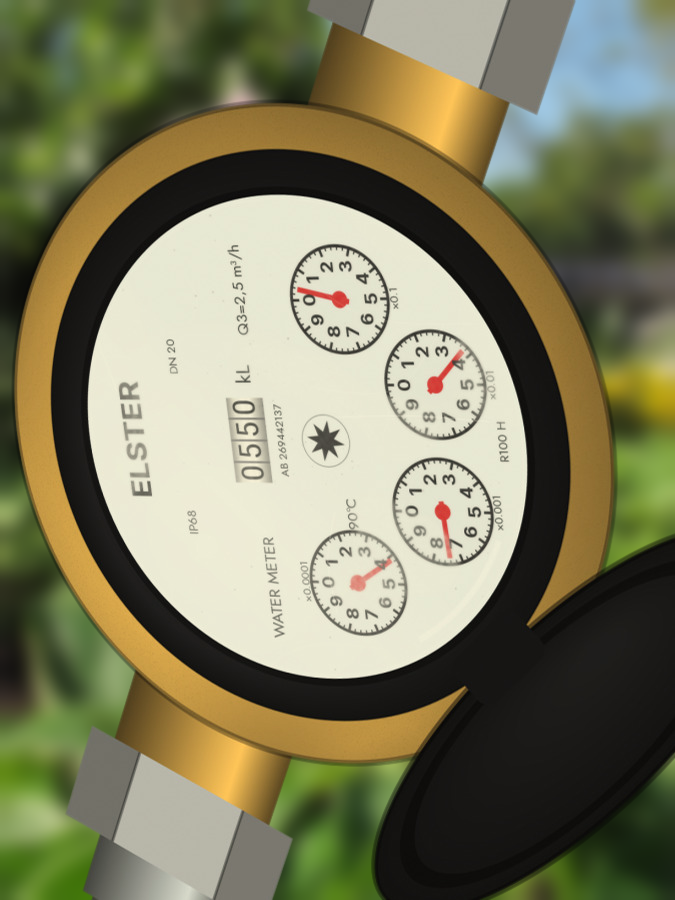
550.0374 kL
